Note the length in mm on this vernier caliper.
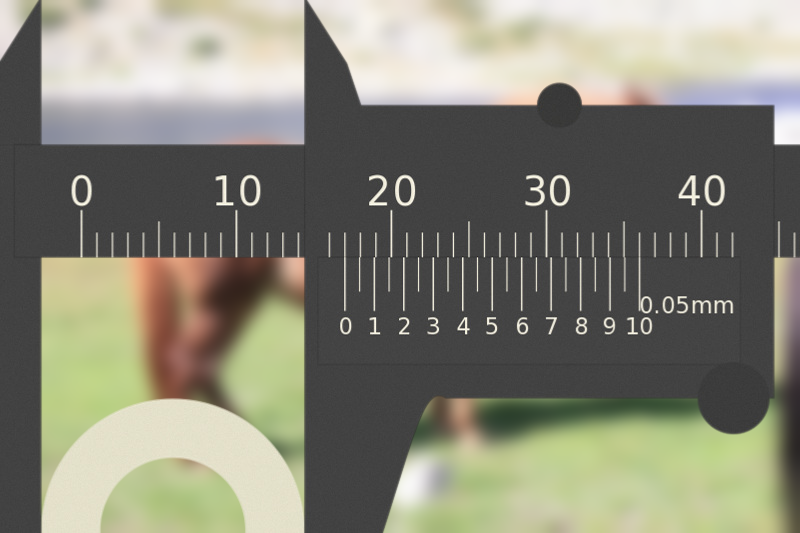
17.0 mm
